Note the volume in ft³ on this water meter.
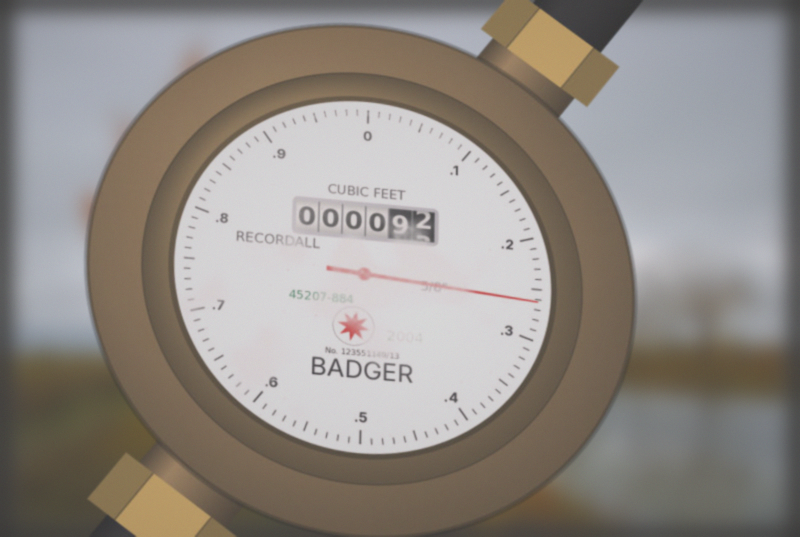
92.26 ft³
